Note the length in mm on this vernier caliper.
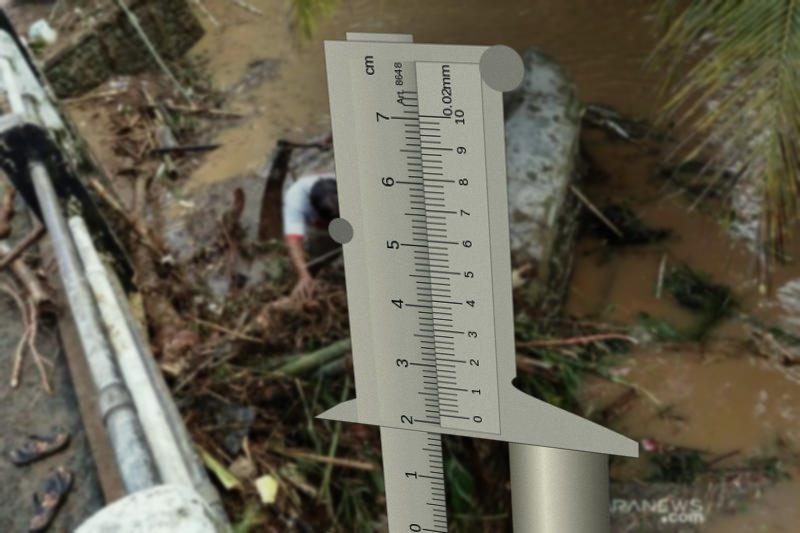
21.5 mm
